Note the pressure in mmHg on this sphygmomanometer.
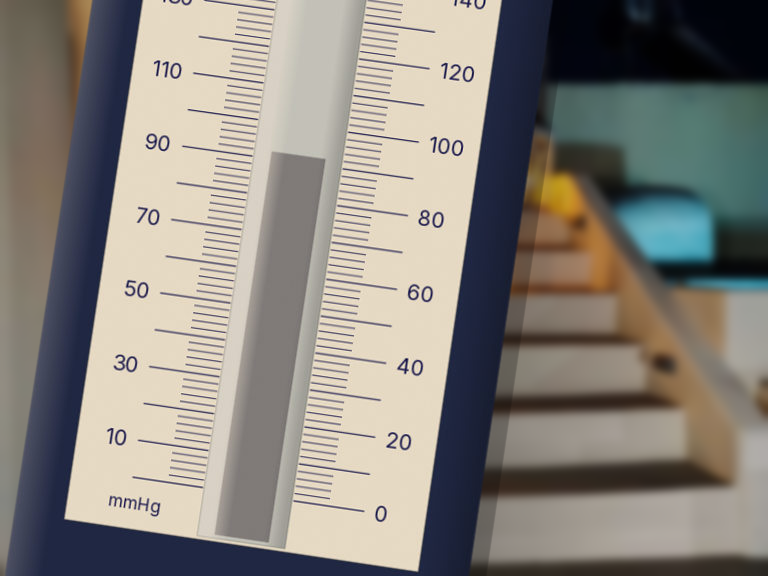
92 mmHg
